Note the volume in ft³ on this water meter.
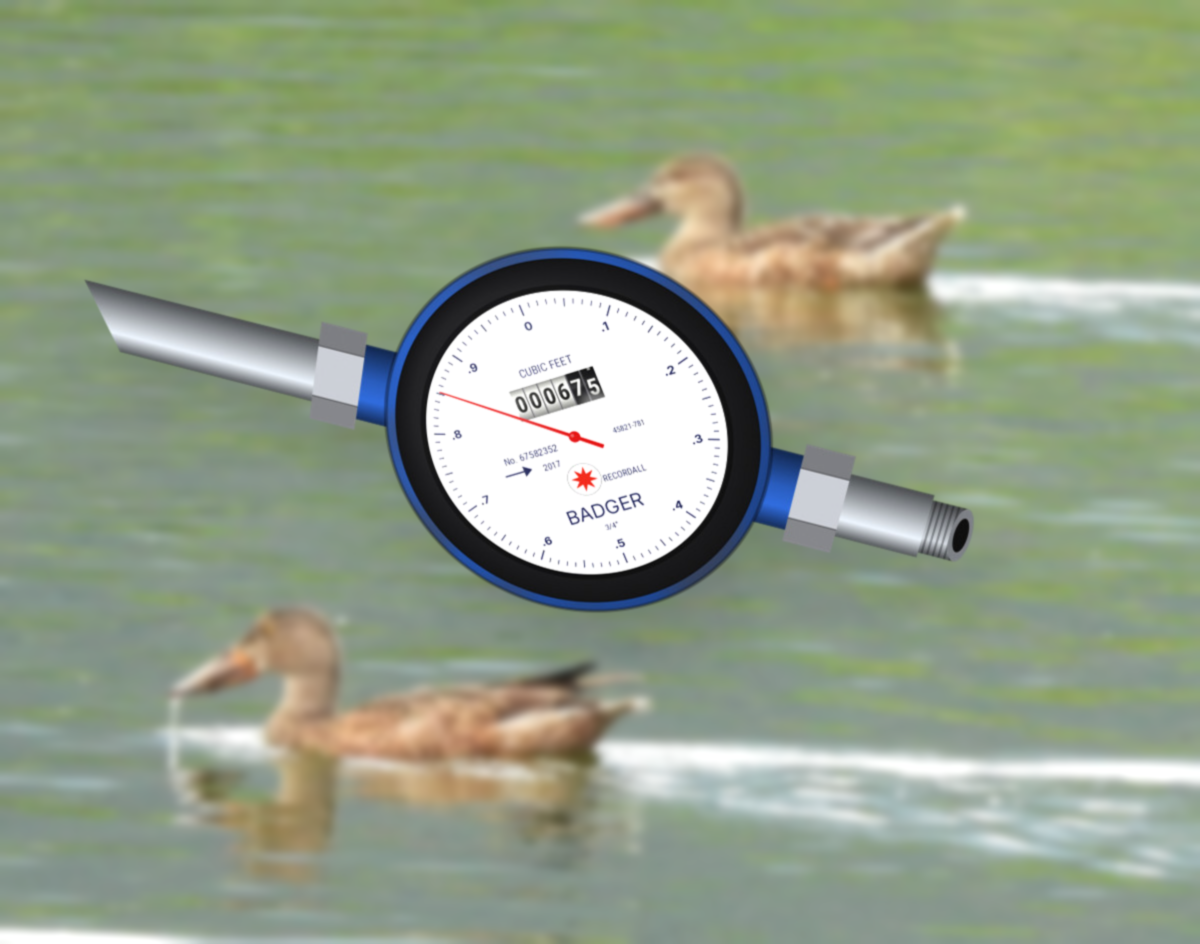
674.85 ft³
